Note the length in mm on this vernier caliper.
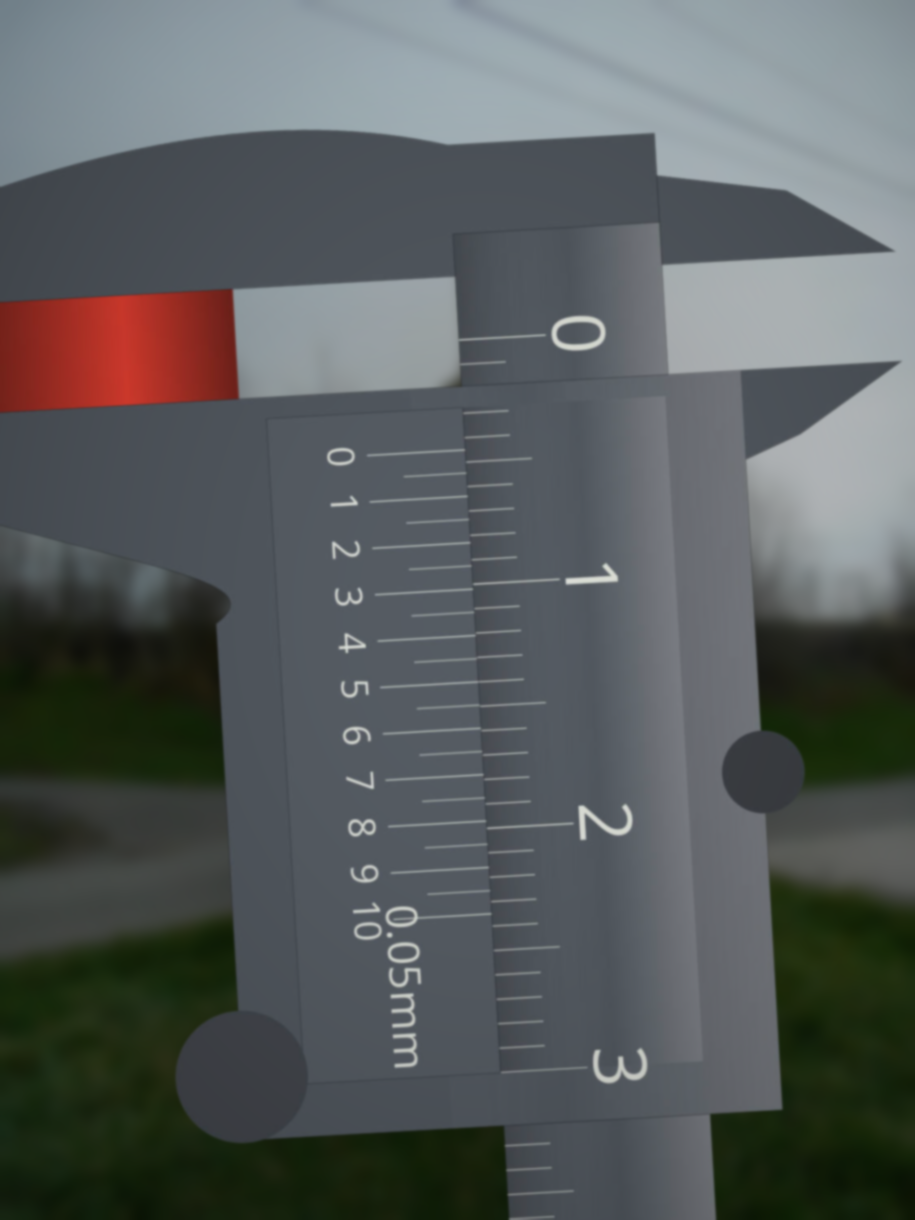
4.5 mm
